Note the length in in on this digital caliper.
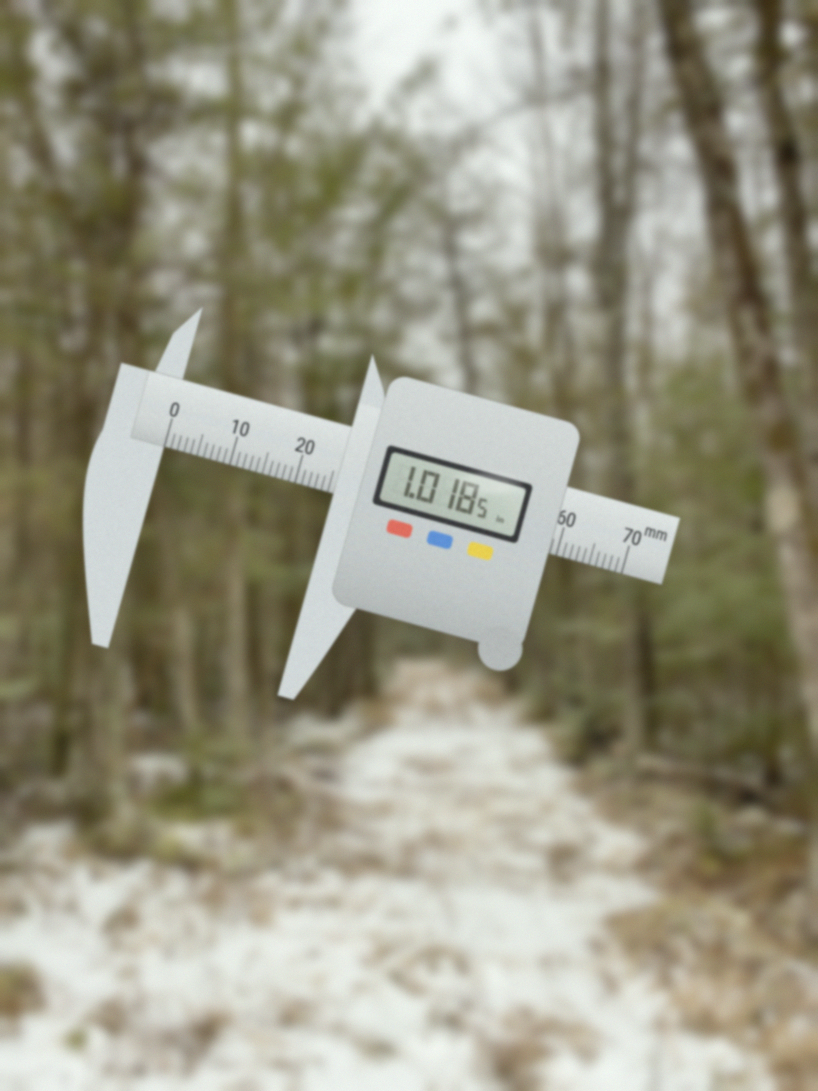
1.0185 in
